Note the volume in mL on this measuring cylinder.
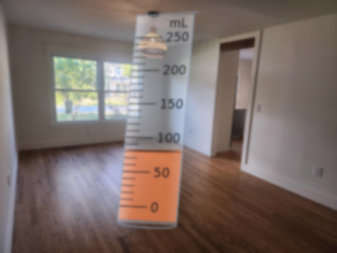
80 mL
